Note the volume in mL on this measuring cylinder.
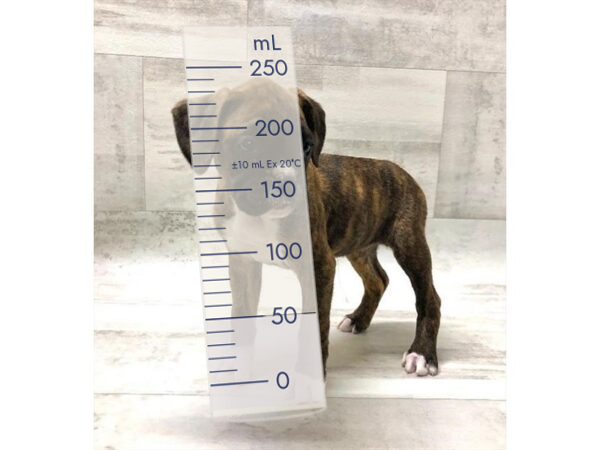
50 mL
